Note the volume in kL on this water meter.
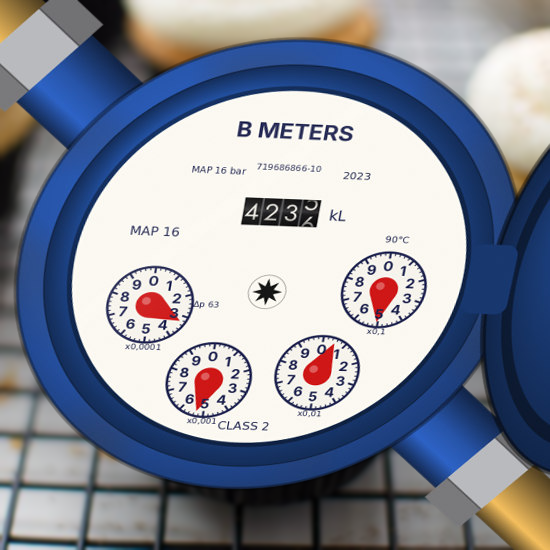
4235.5053 kL
